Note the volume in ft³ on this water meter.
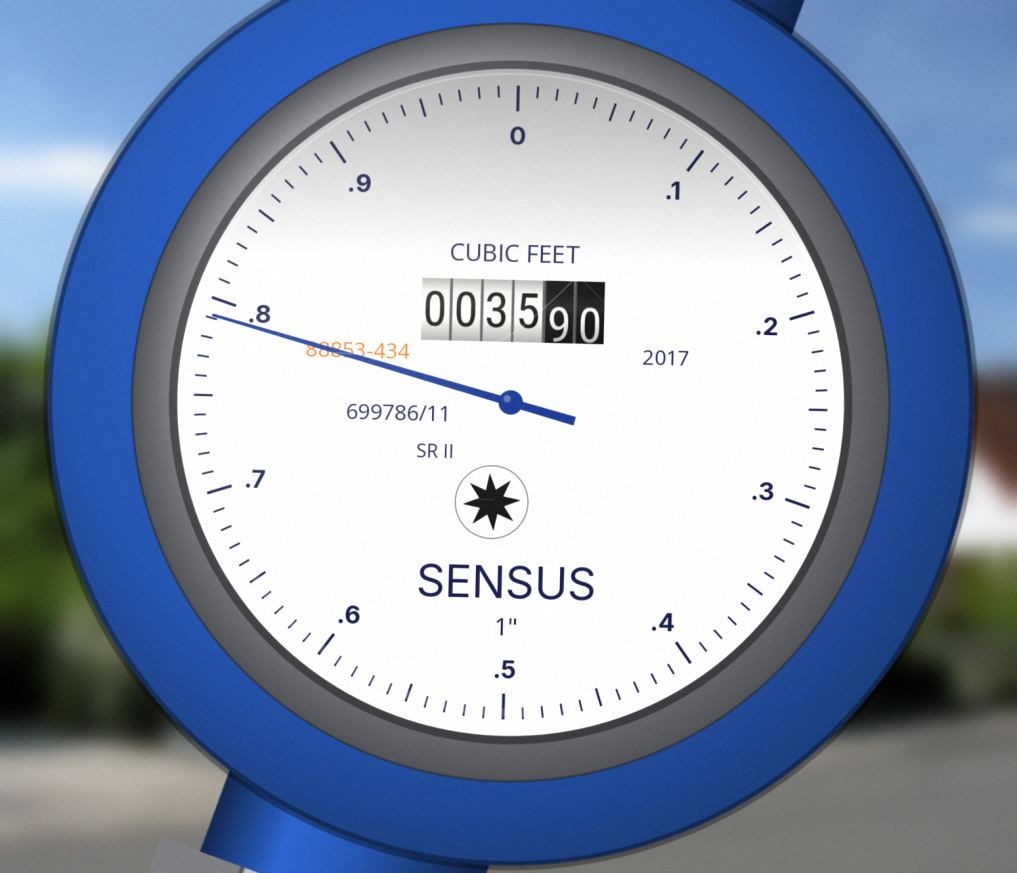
3589.79 ft³
